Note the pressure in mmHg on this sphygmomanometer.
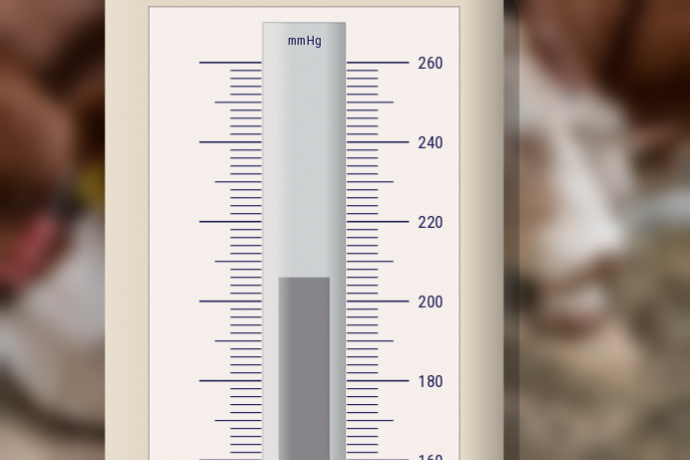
206 mmHg
